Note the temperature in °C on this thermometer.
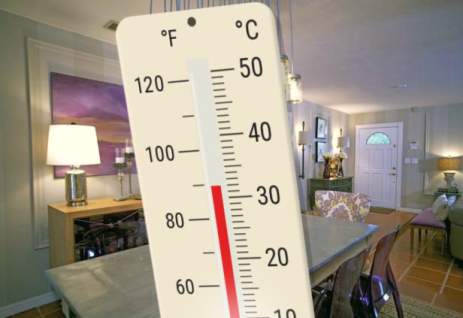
32 °C
